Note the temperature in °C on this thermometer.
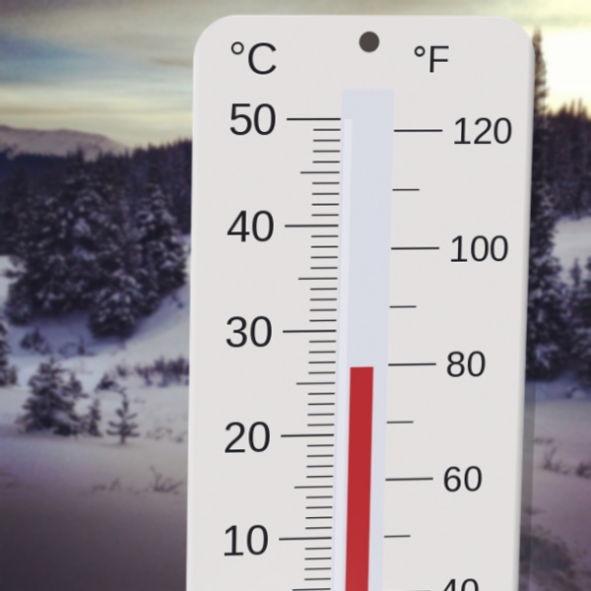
26.5 °C
